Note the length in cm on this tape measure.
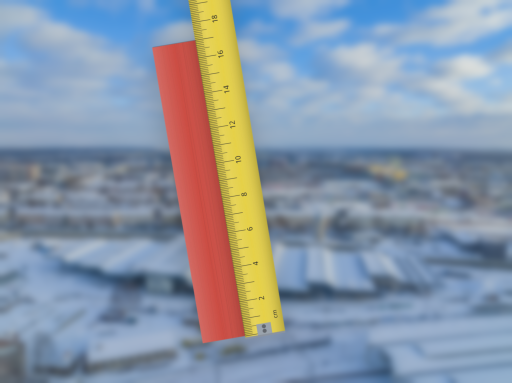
17 cm
